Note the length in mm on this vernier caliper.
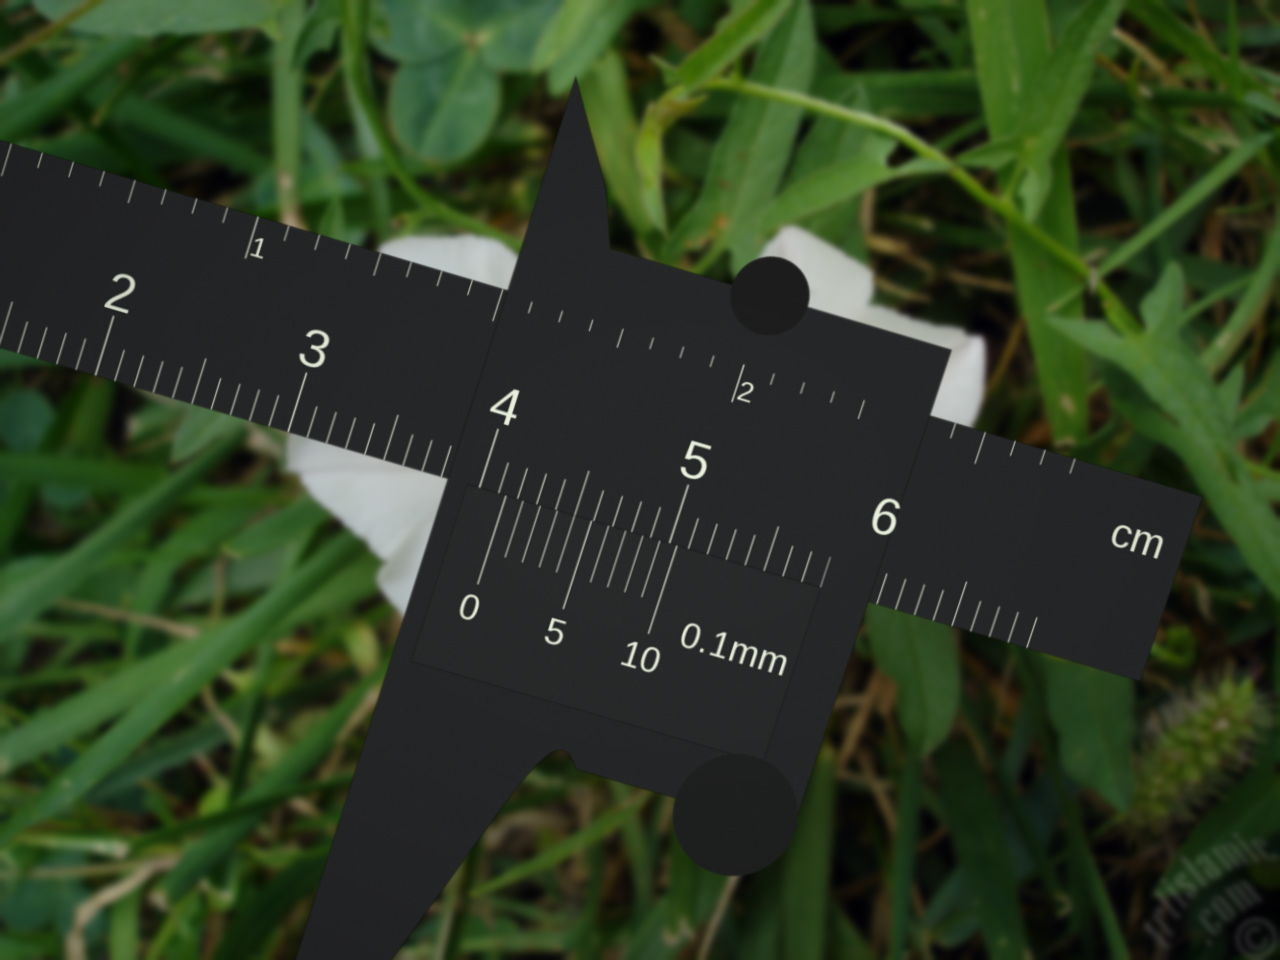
41.4 mm
